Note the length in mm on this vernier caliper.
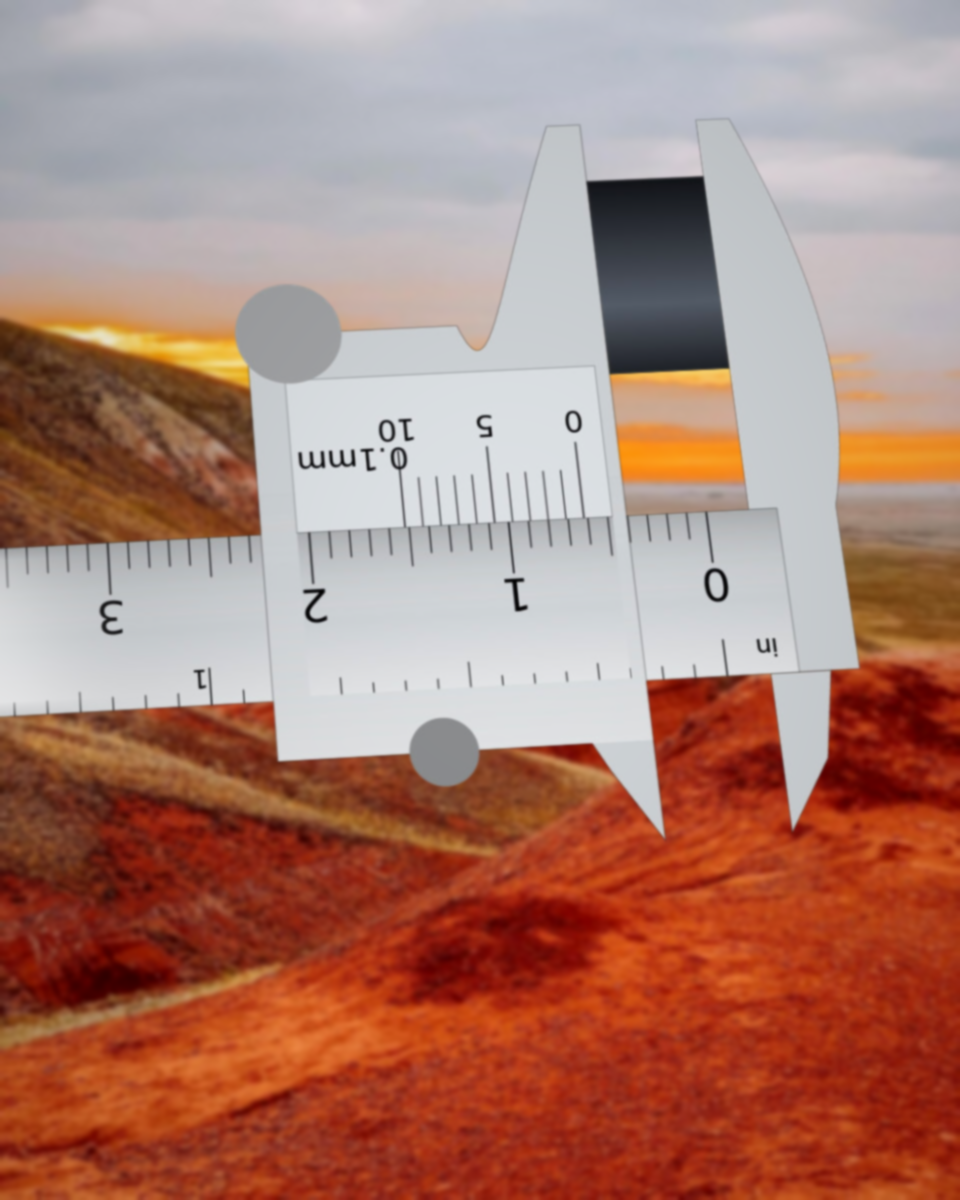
6.2 mm
